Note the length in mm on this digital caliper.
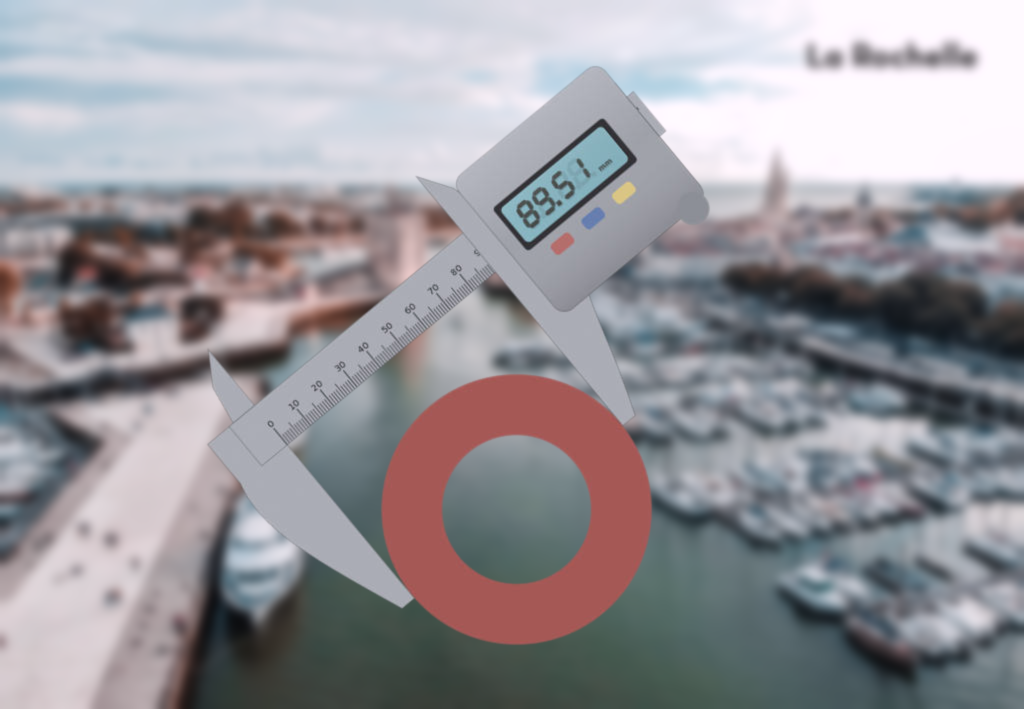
89.51 mm
